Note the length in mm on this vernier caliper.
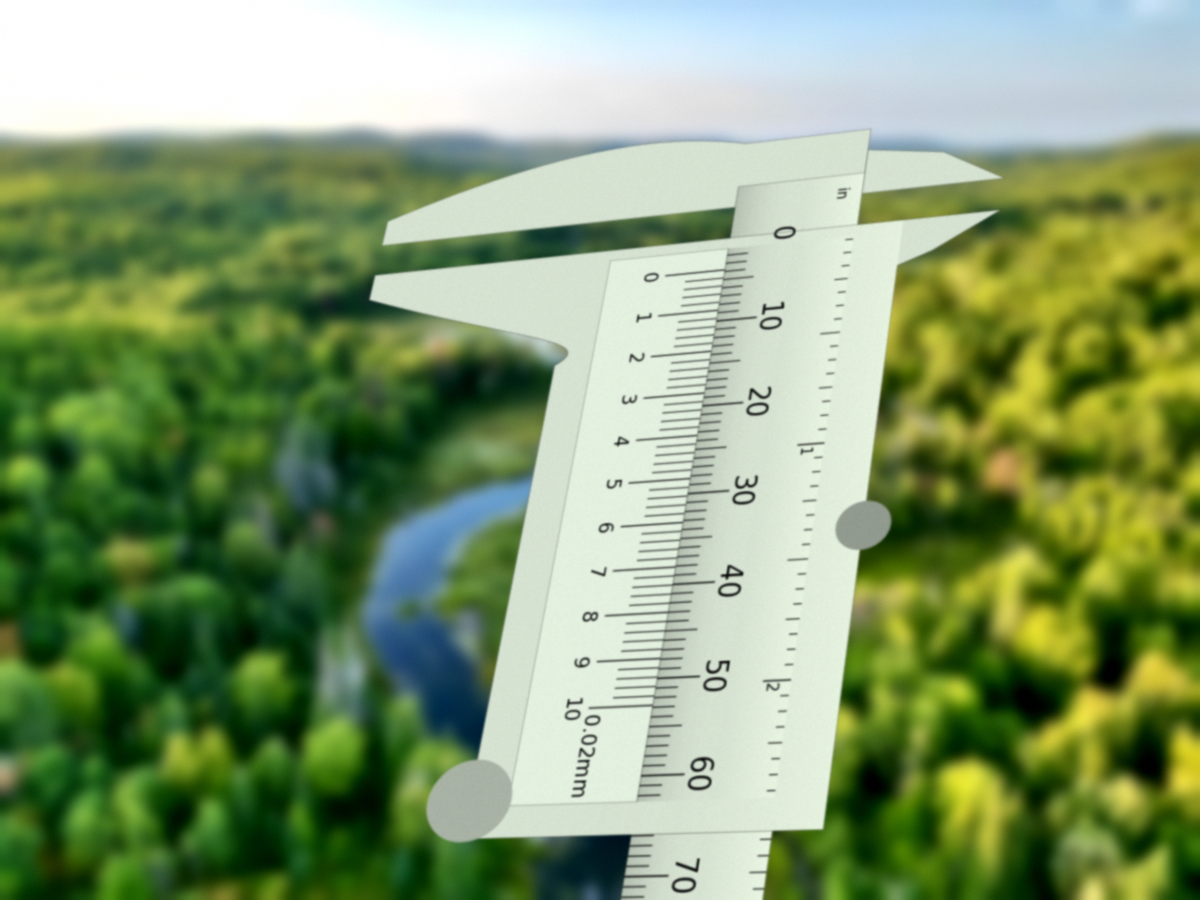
3.8 mm
